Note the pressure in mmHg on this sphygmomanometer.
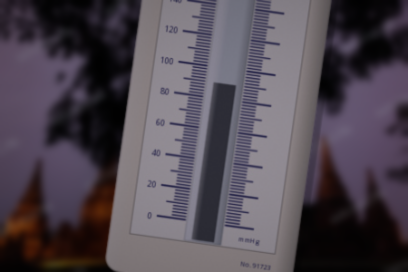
90 mmHg
